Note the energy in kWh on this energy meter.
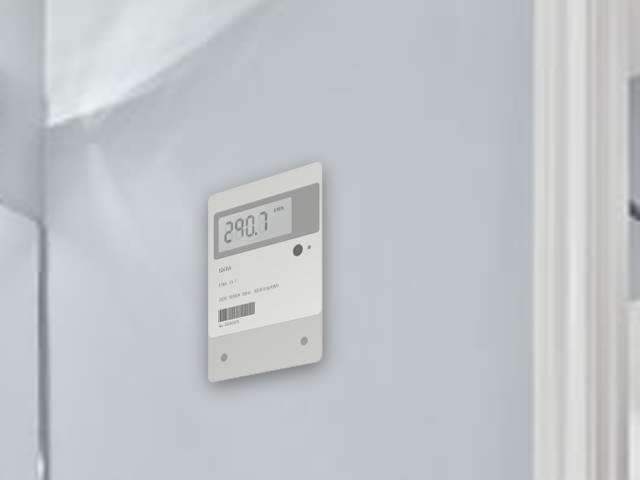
290.7 kWh
